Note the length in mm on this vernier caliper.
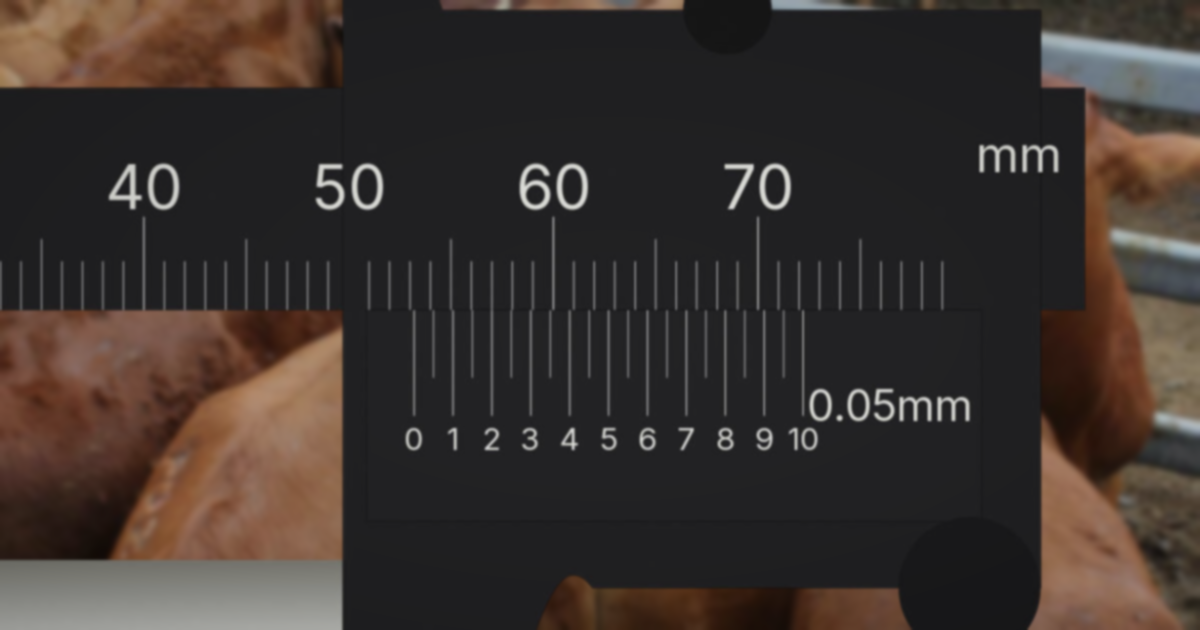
53.2 mm
